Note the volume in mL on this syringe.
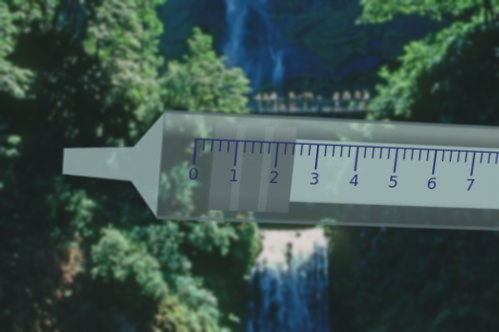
0.4 mL
